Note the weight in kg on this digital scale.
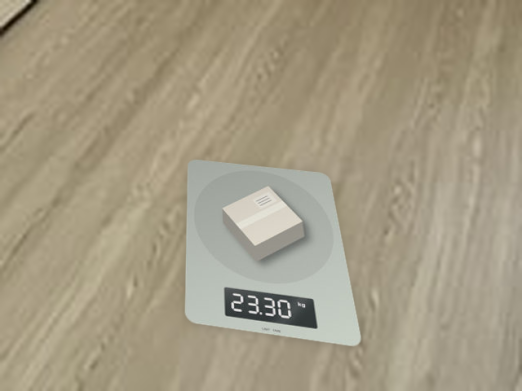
23.30 kg
